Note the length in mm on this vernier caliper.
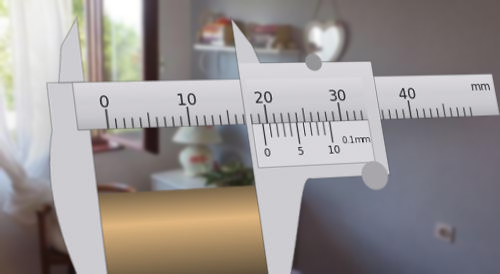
19.4 mm
